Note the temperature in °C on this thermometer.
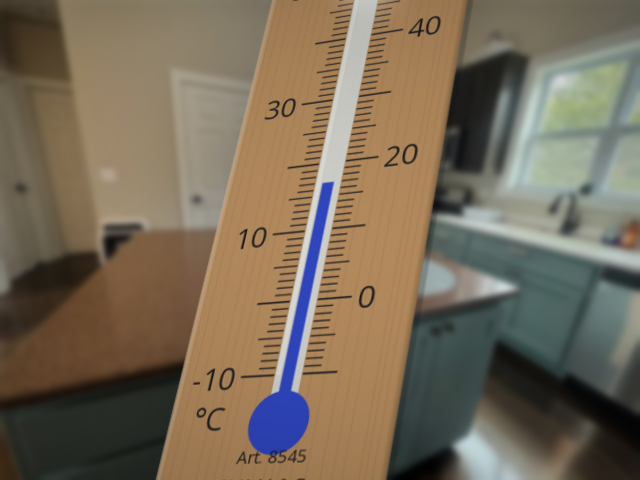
17 °C
